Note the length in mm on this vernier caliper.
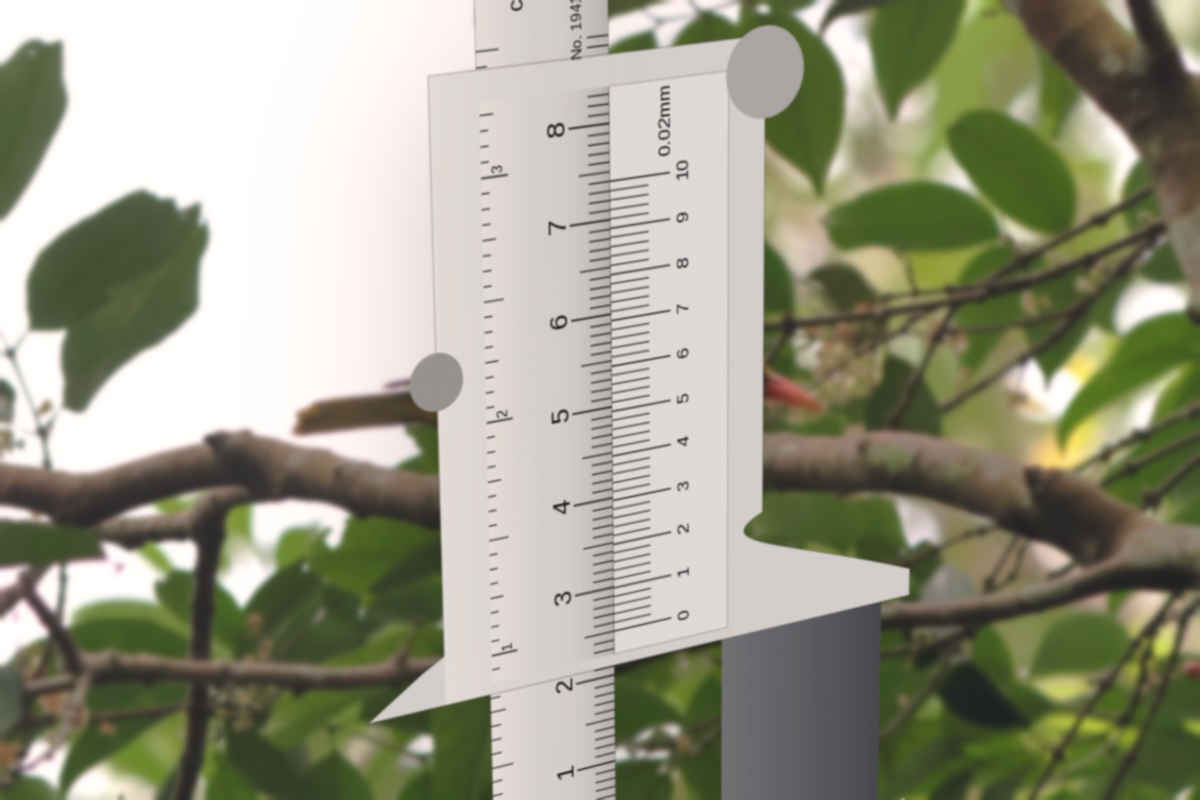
25.0 mm
